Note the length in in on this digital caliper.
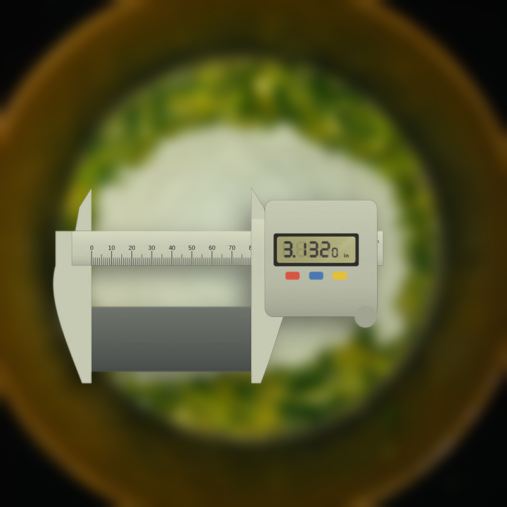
3.1320 in
